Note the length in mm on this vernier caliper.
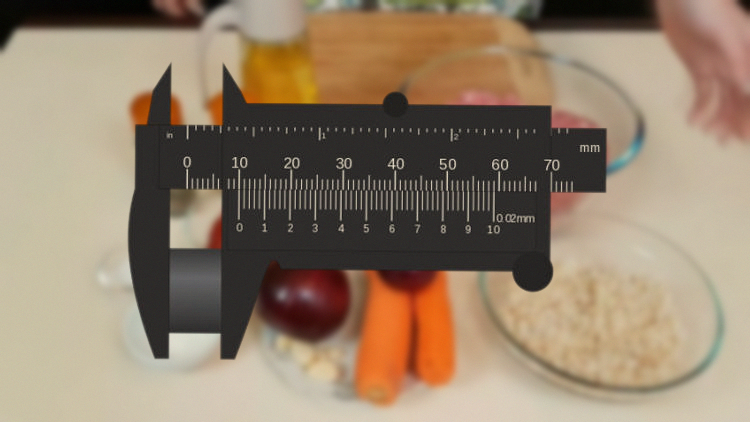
10.0 mm
